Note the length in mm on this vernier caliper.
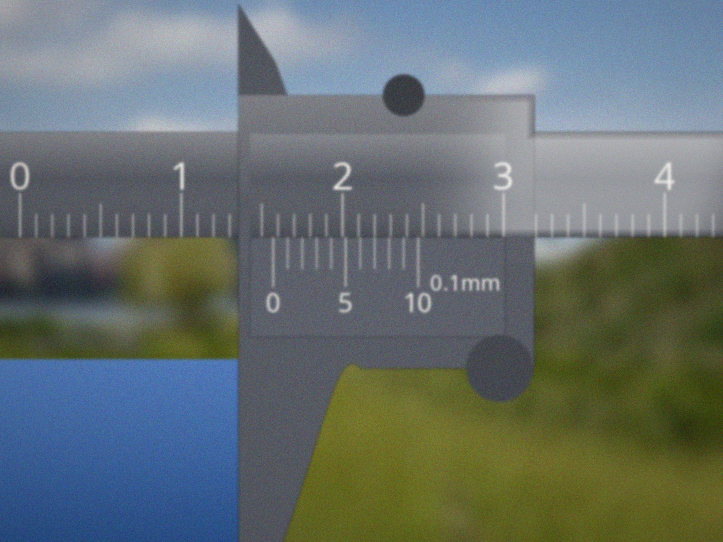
15.7 mm
